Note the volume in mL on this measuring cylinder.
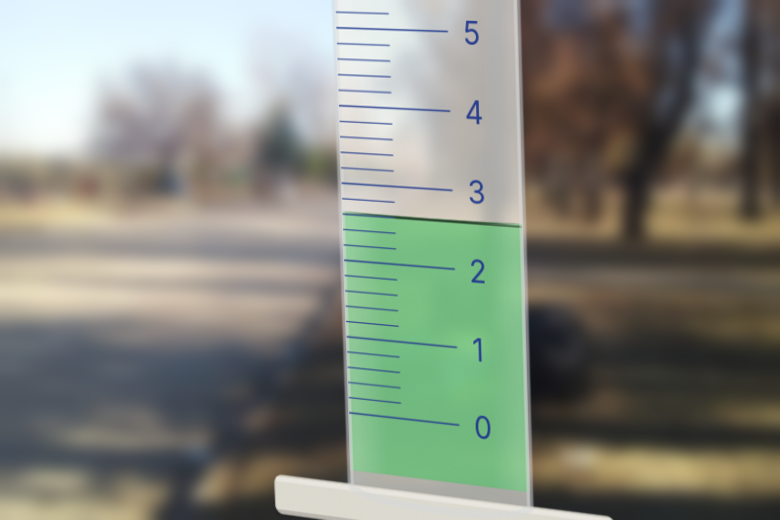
2.6 mL
